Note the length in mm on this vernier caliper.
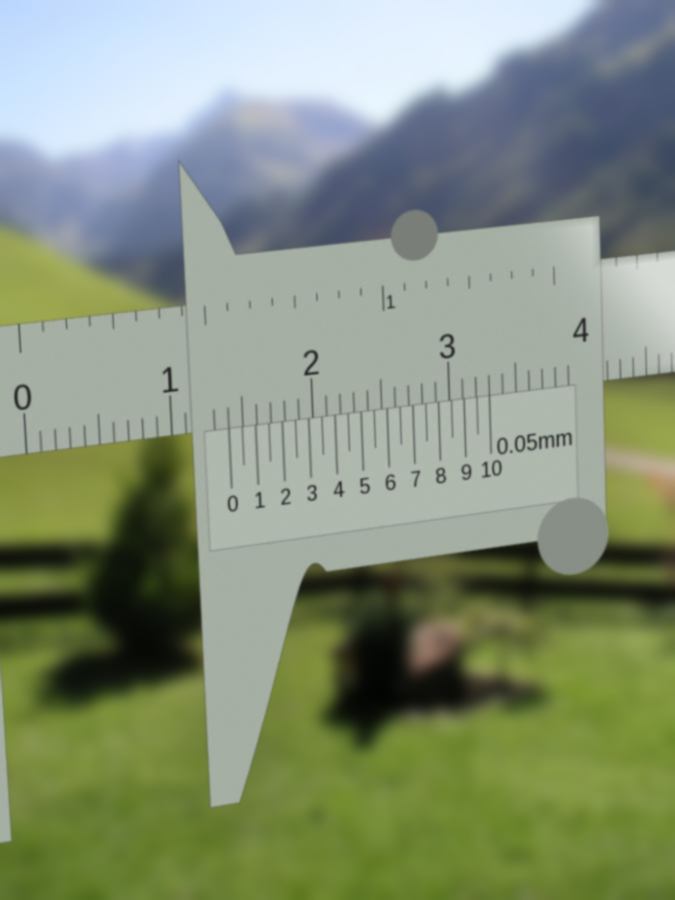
14.0 mm
